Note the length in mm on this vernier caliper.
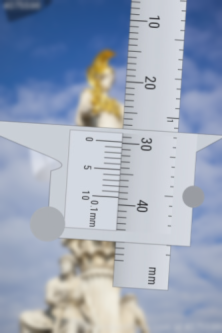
29.8 mm
